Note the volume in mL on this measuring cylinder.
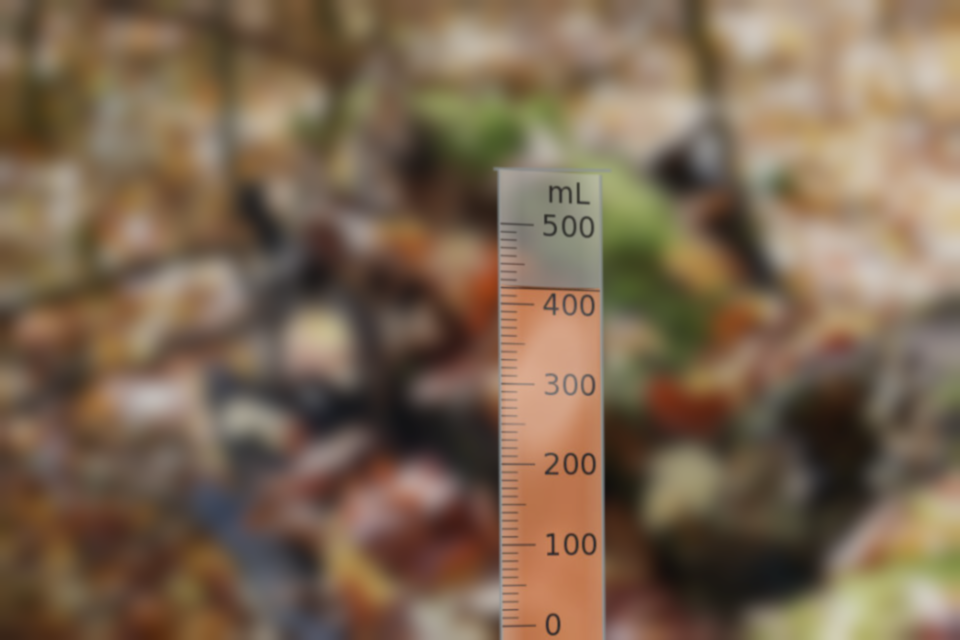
420 mL
